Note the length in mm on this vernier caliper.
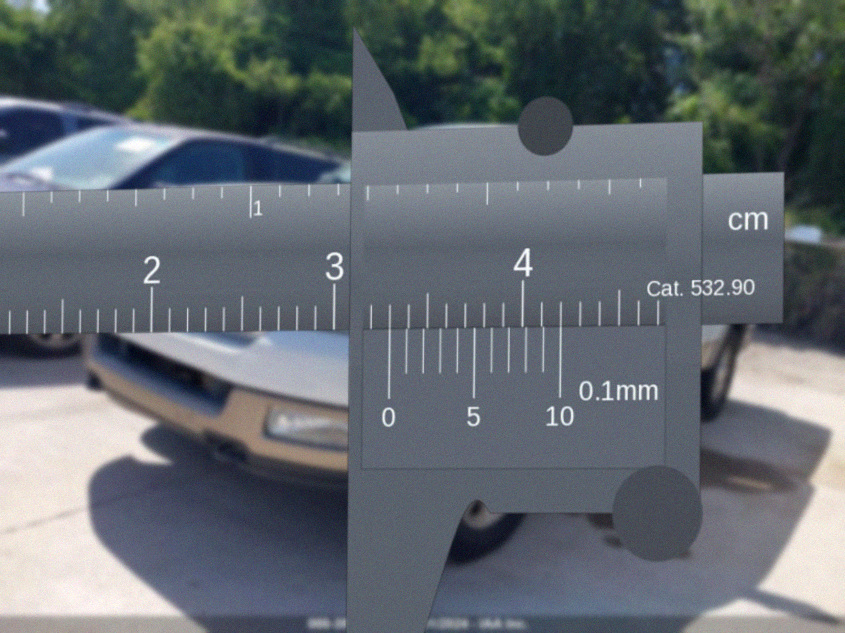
33.0 mm
